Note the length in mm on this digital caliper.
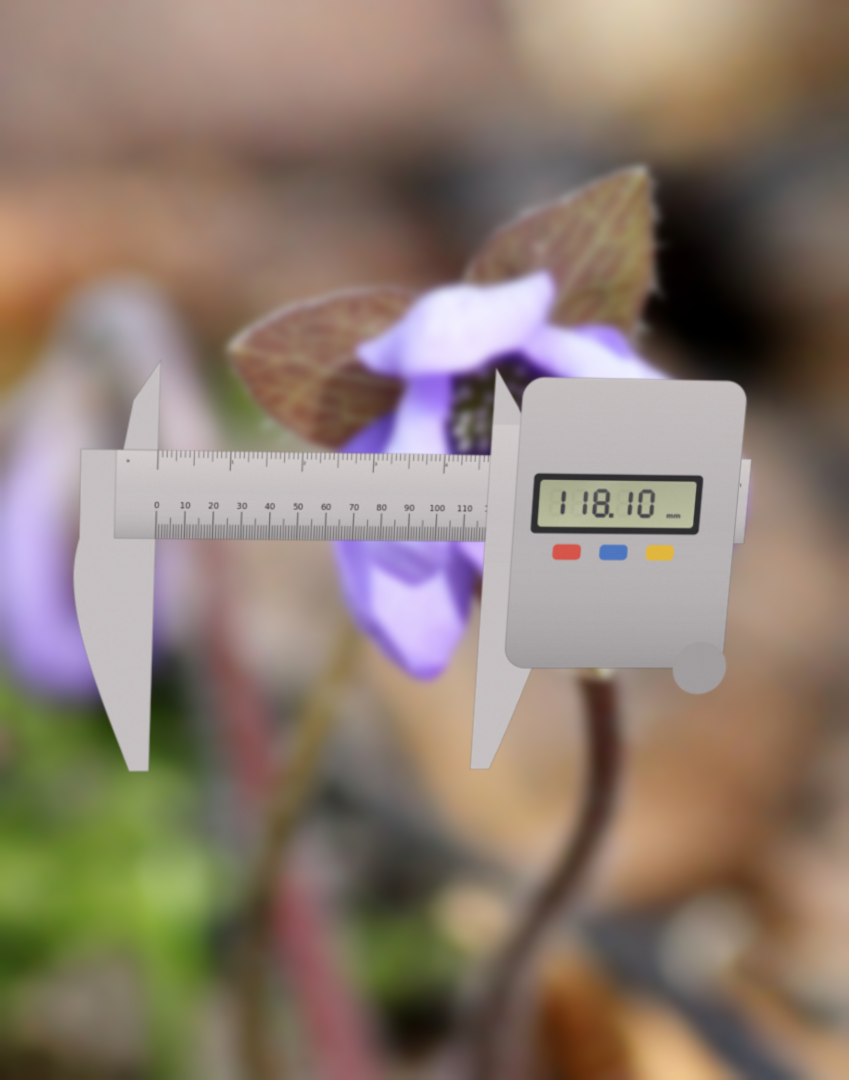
118.10 mm
